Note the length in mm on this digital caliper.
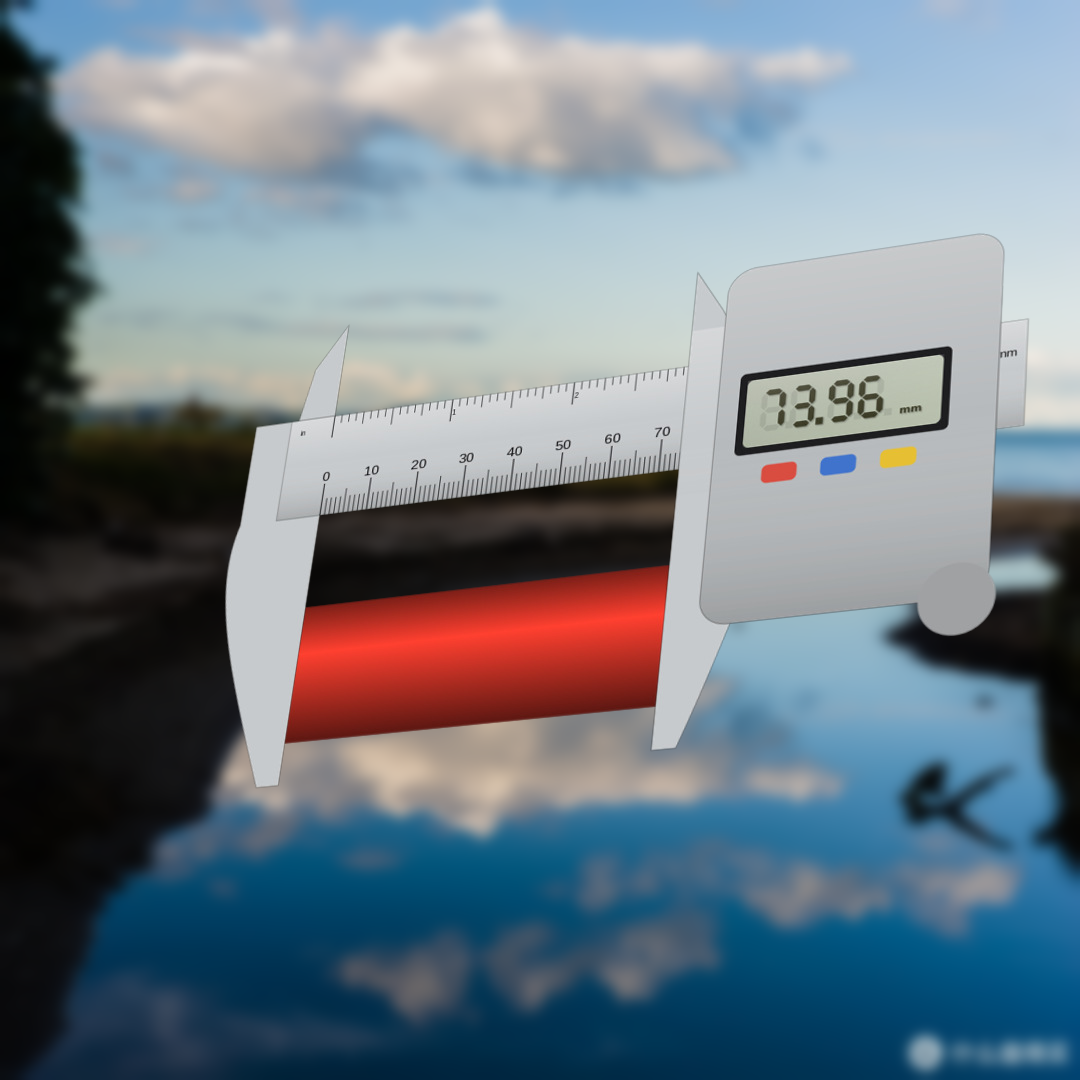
73.96 mm
